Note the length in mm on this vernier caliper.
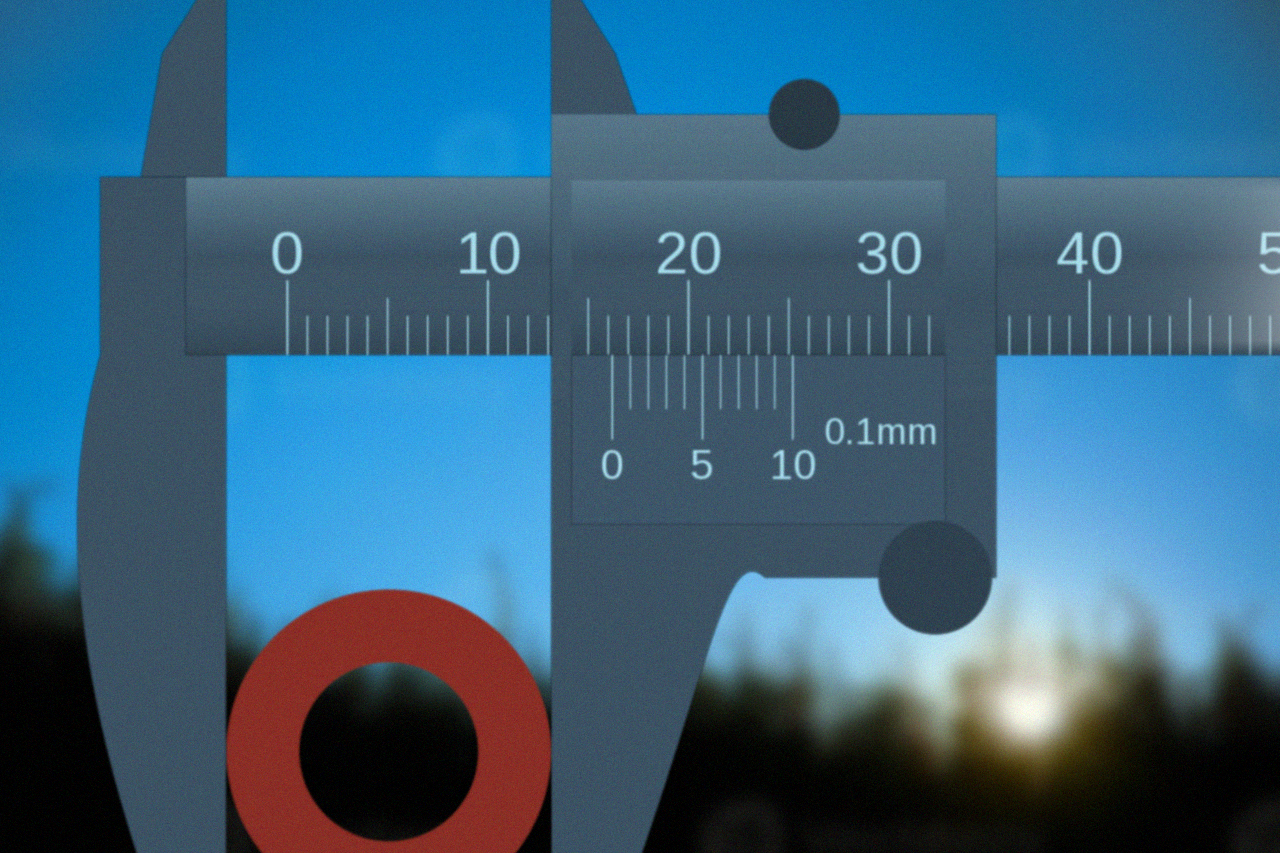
16.2 mm
